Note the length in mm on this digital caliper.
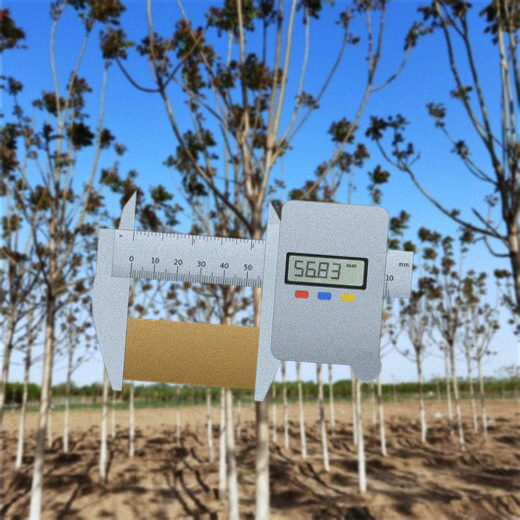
56.83 mm
